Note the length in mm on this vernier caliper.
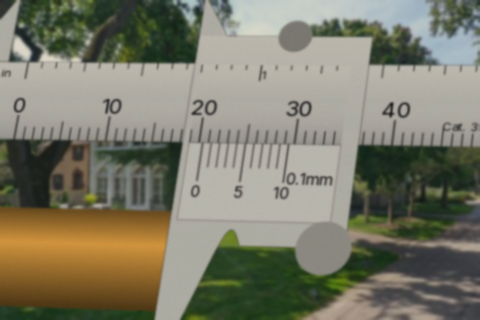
20.4 mm
